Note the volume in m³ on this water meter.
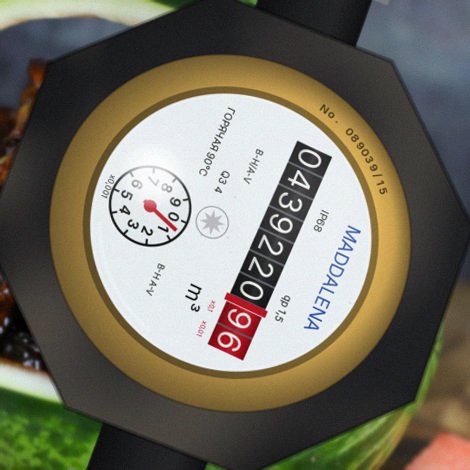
439220.960 m³
